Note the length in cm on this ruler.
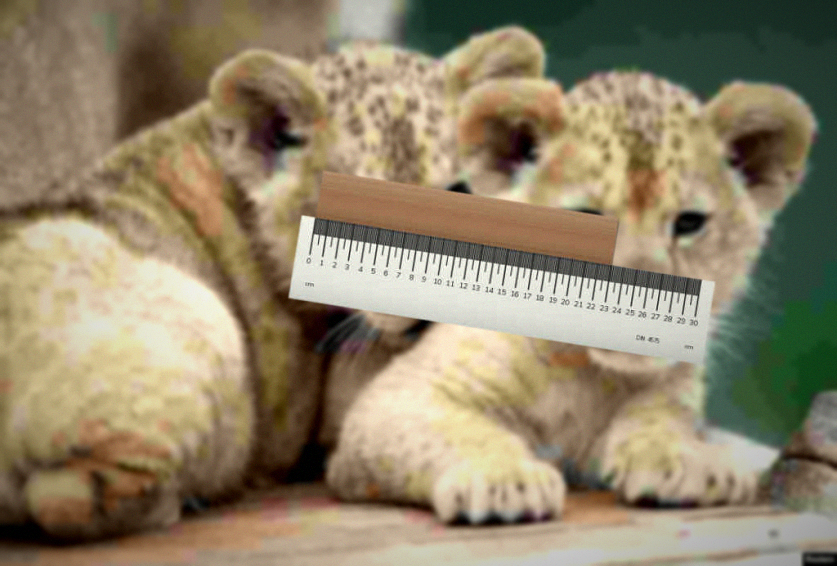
23 cm
